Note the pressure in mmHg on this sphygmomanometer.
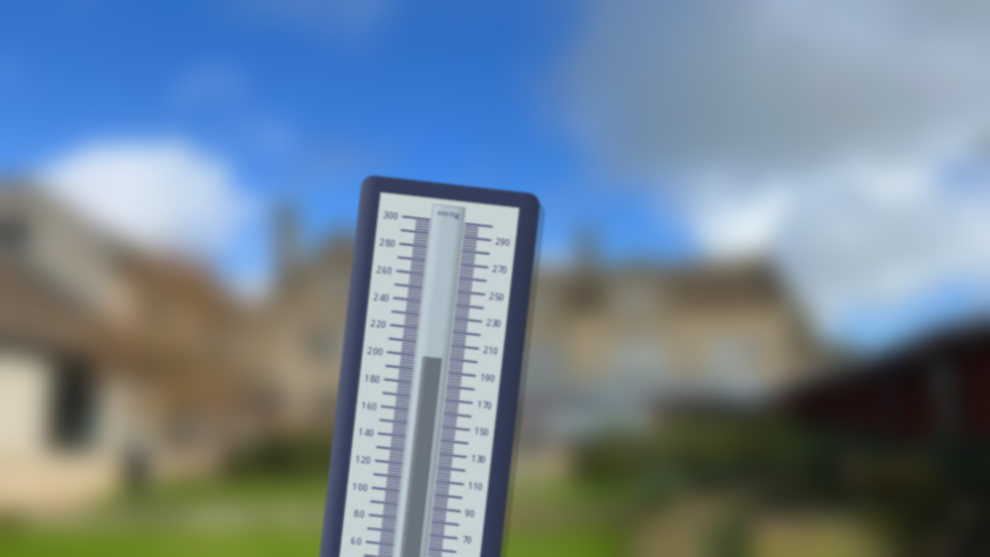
200 mmHg
